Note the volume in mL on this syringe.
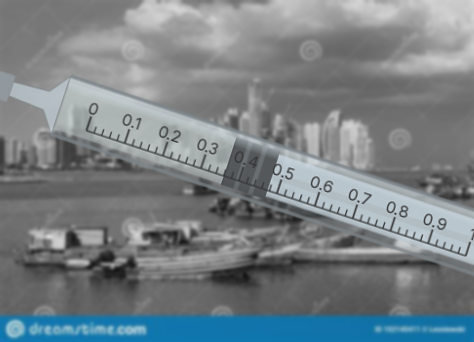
0.36 mL
